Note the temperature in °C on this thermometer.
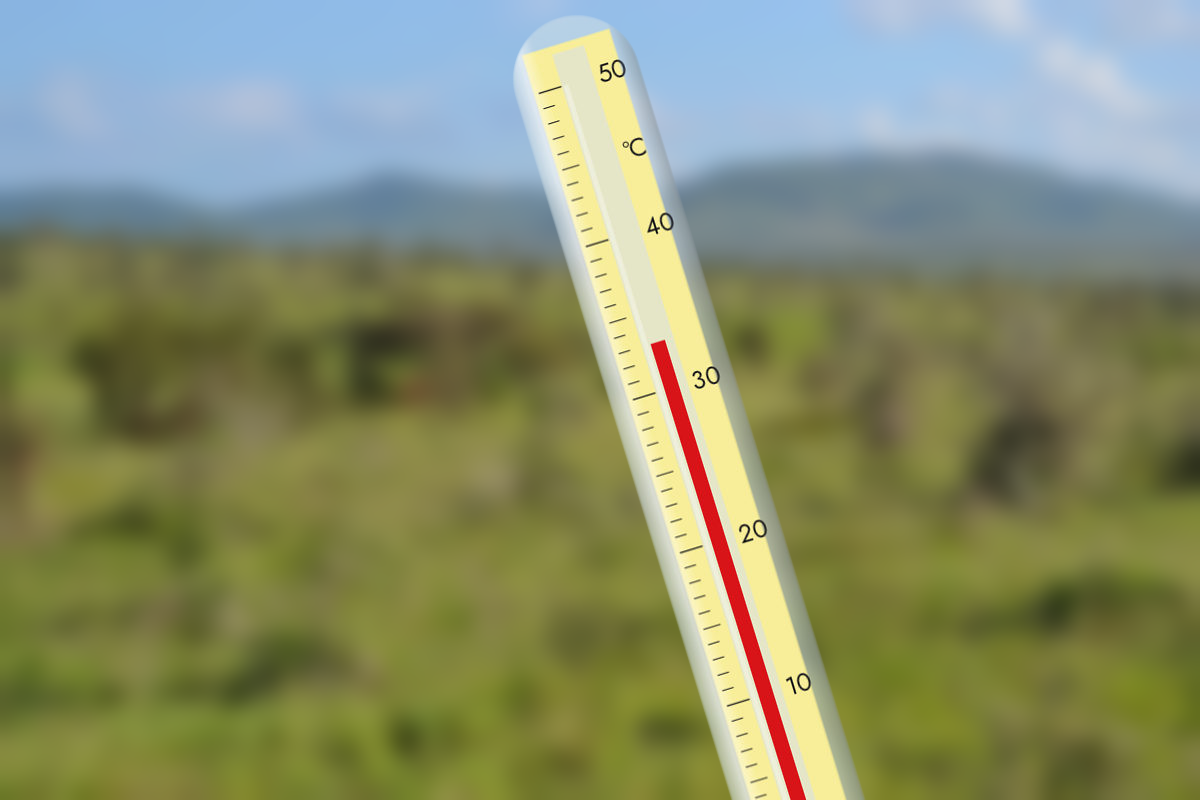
33 °C
